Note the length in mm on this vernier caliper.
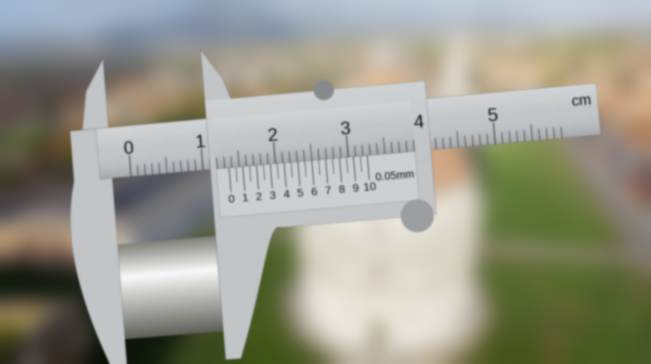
13.6 mm
